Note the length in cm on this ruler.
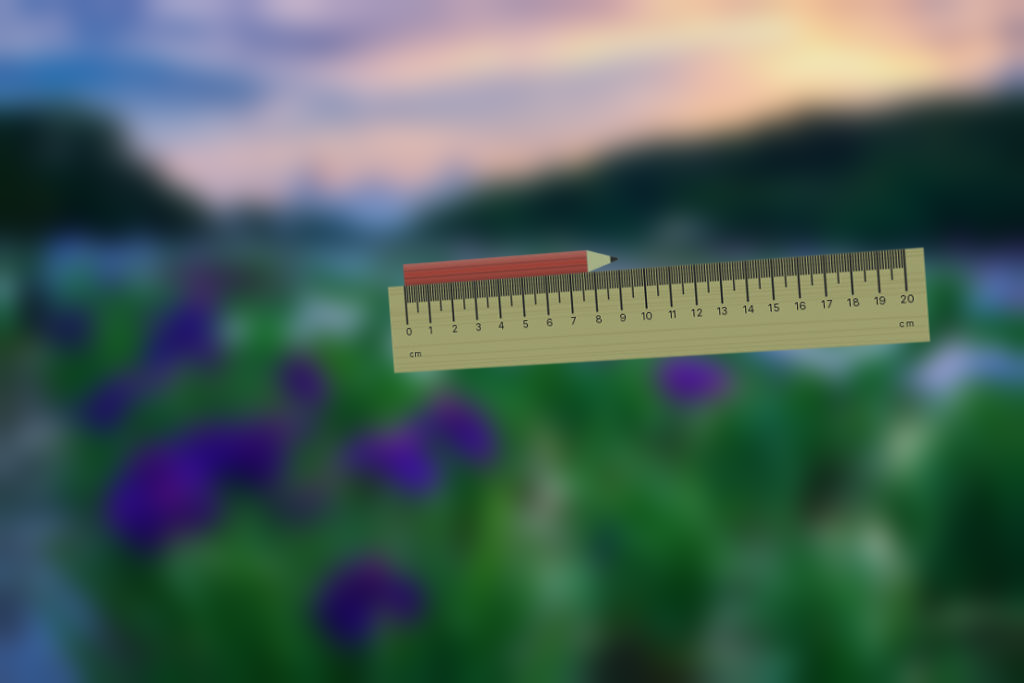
9 cm
